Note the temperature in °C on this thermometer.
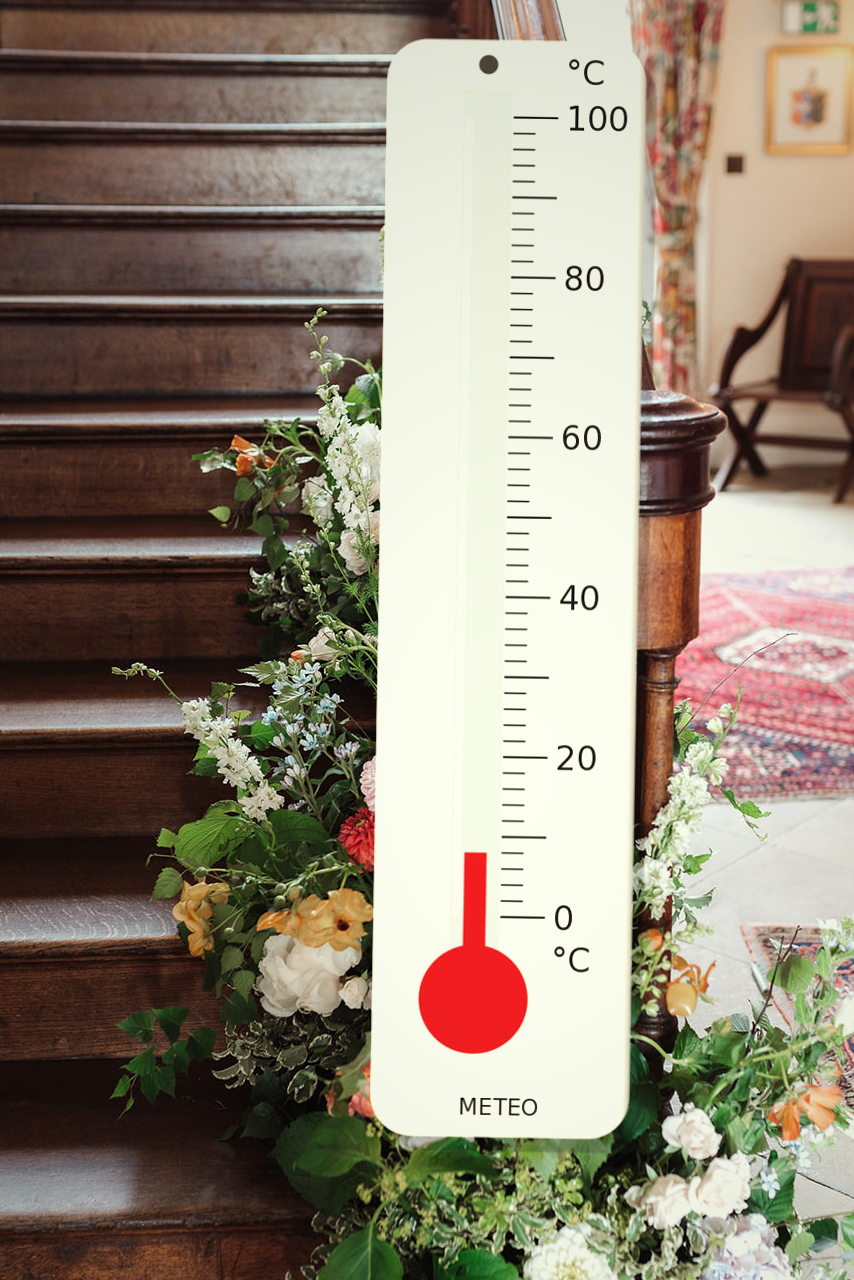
8 °C
